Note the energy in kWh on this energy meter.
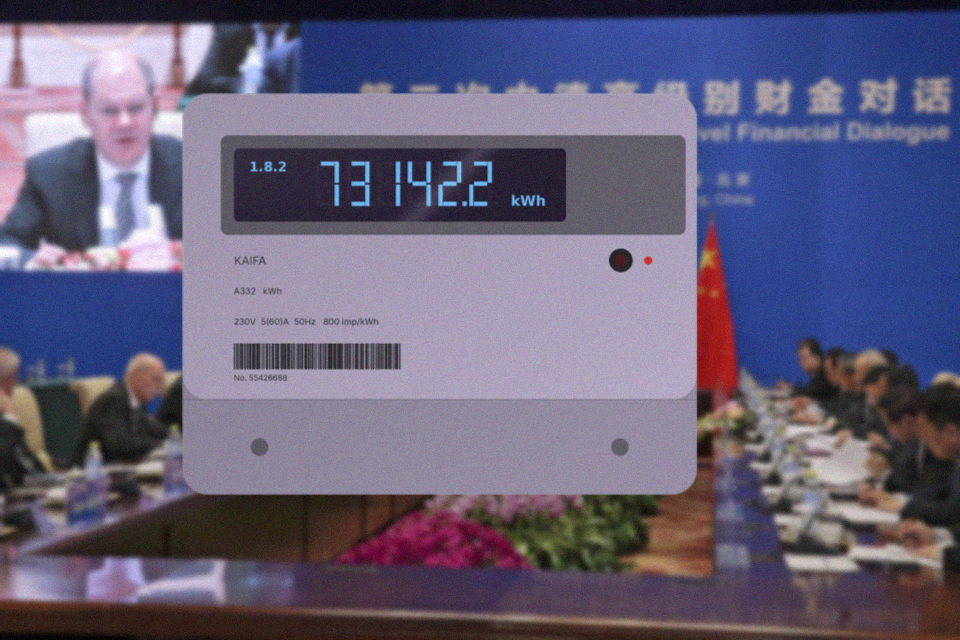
73142.2 kWh
